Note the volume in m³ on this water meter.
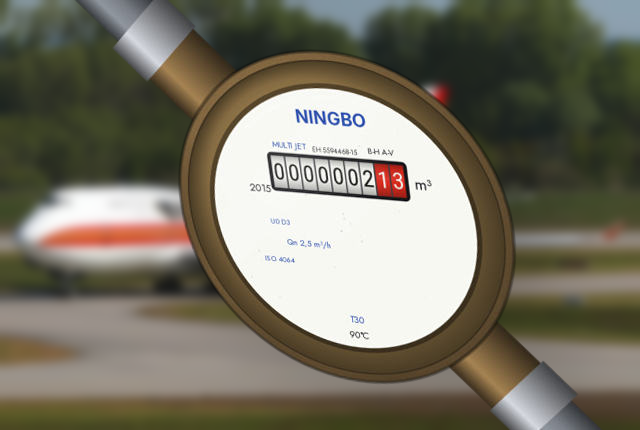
2.13 m³
